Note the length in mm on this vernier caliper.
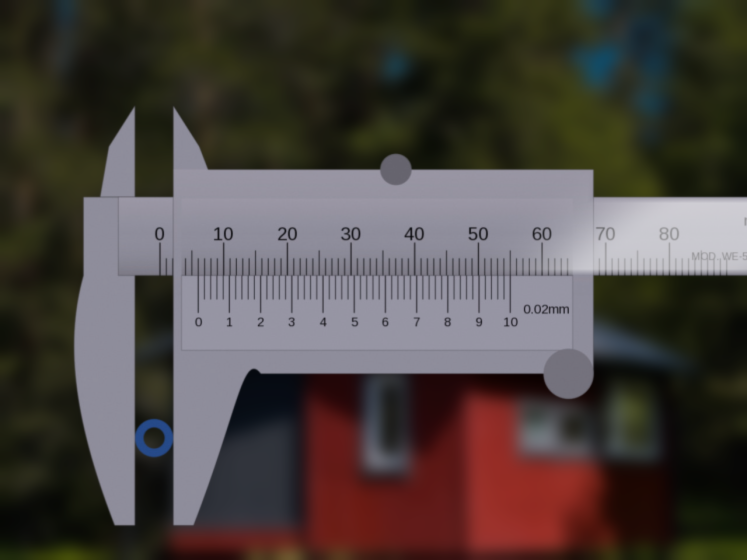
6.0 mm
